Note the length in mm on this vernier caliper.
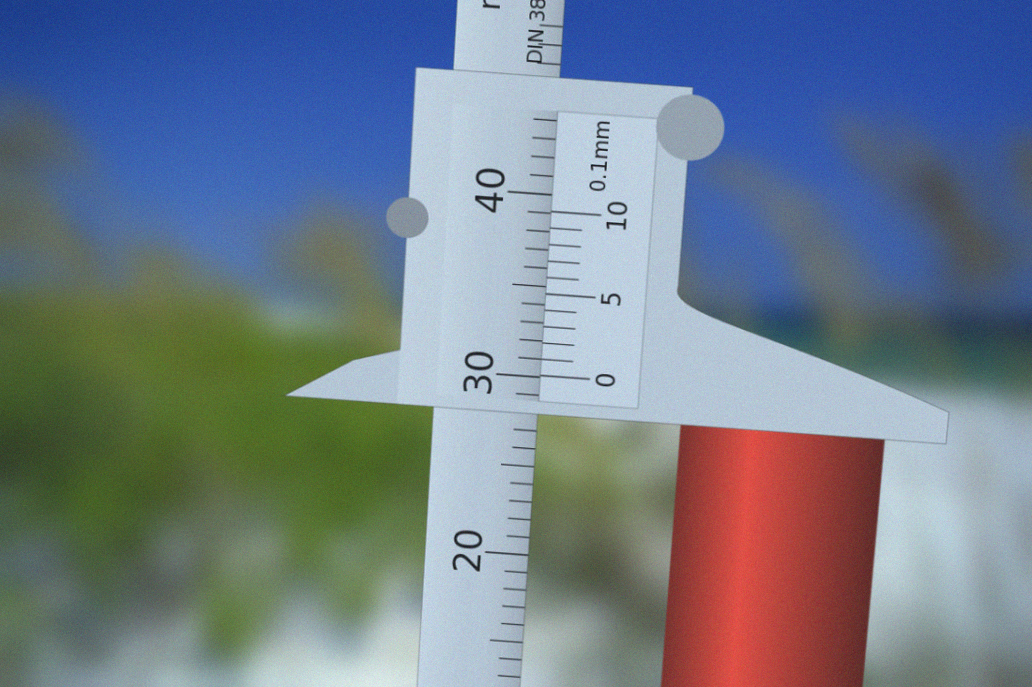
30.1 mm
